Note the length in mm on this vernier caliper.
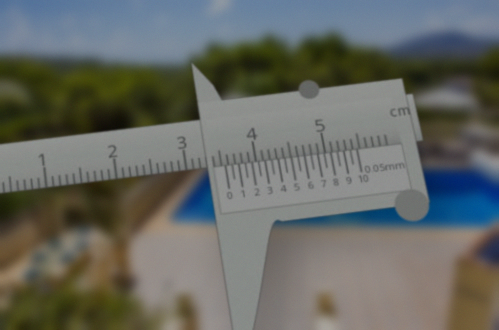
35.6 mm
